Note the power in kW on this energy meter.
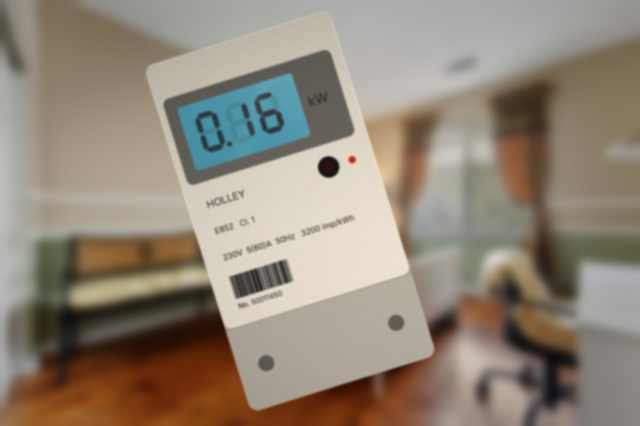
0.16 kW
